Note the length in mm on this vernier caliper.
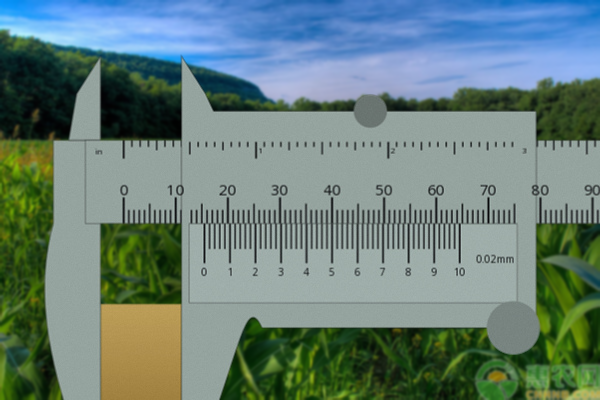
15.5 mm
